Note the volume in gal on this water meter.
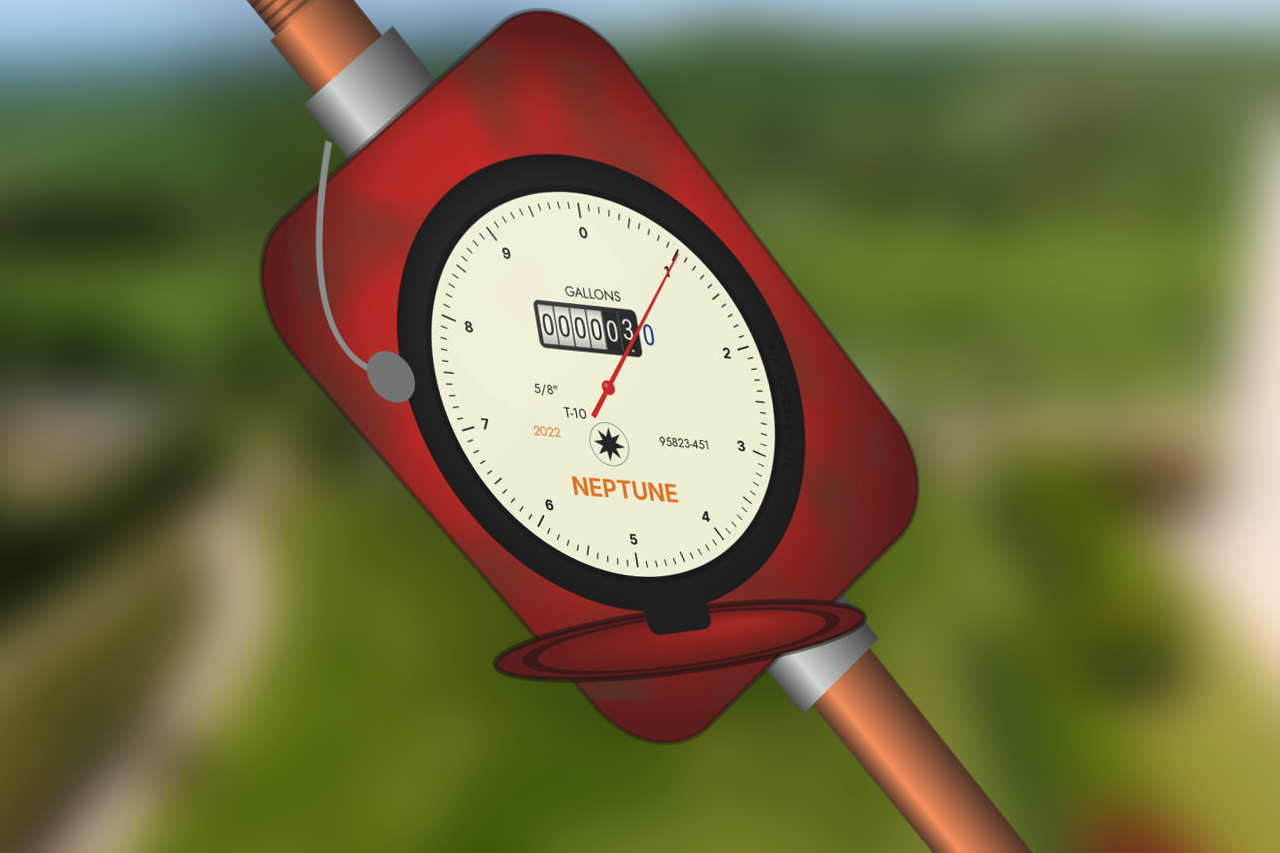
31.0 gal
